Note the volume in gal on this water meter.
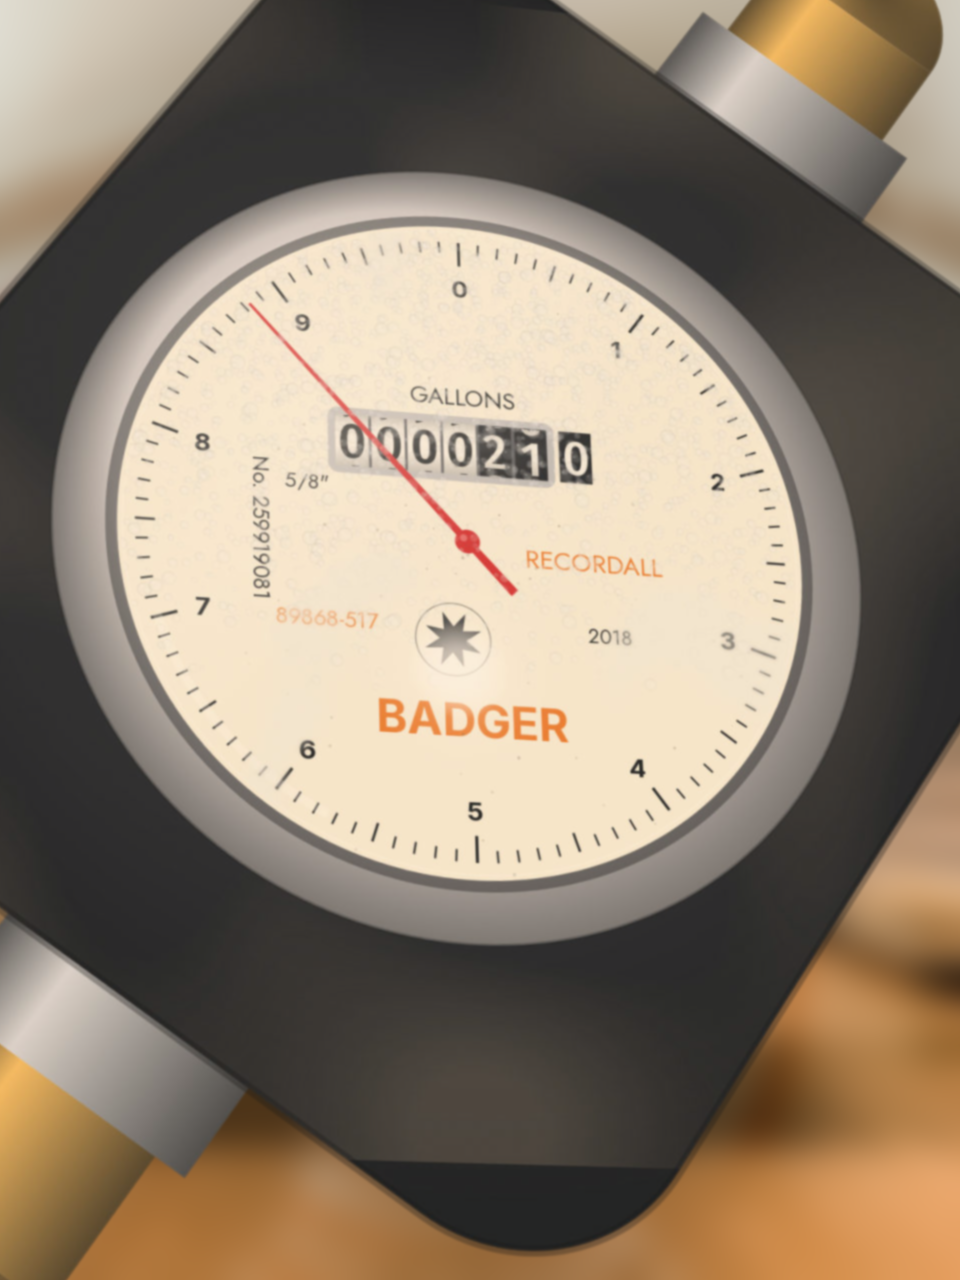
208.8 gal
